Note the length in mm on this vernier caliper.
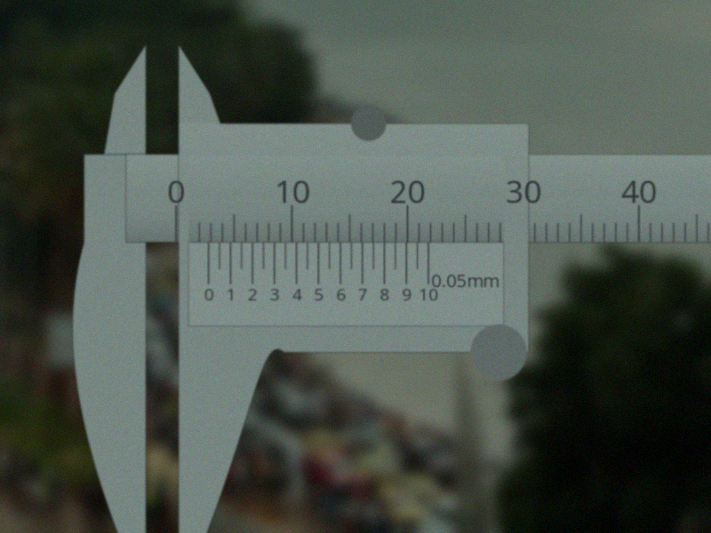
2.8 mm
